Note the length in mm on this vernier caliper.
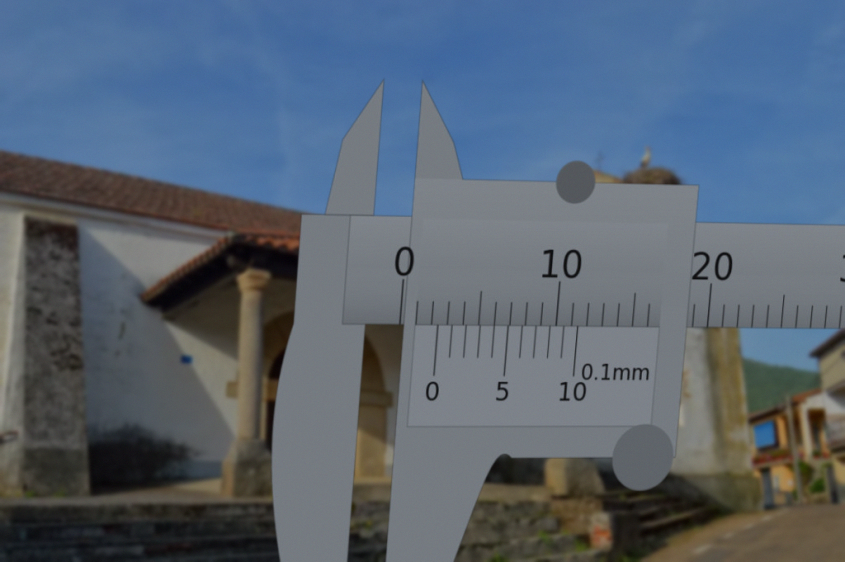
2.4 mm
